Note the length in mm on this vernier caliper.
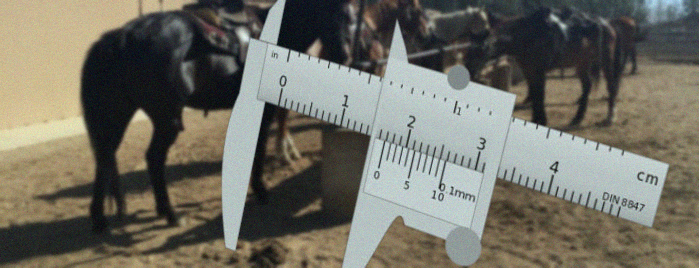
16.8 mm
